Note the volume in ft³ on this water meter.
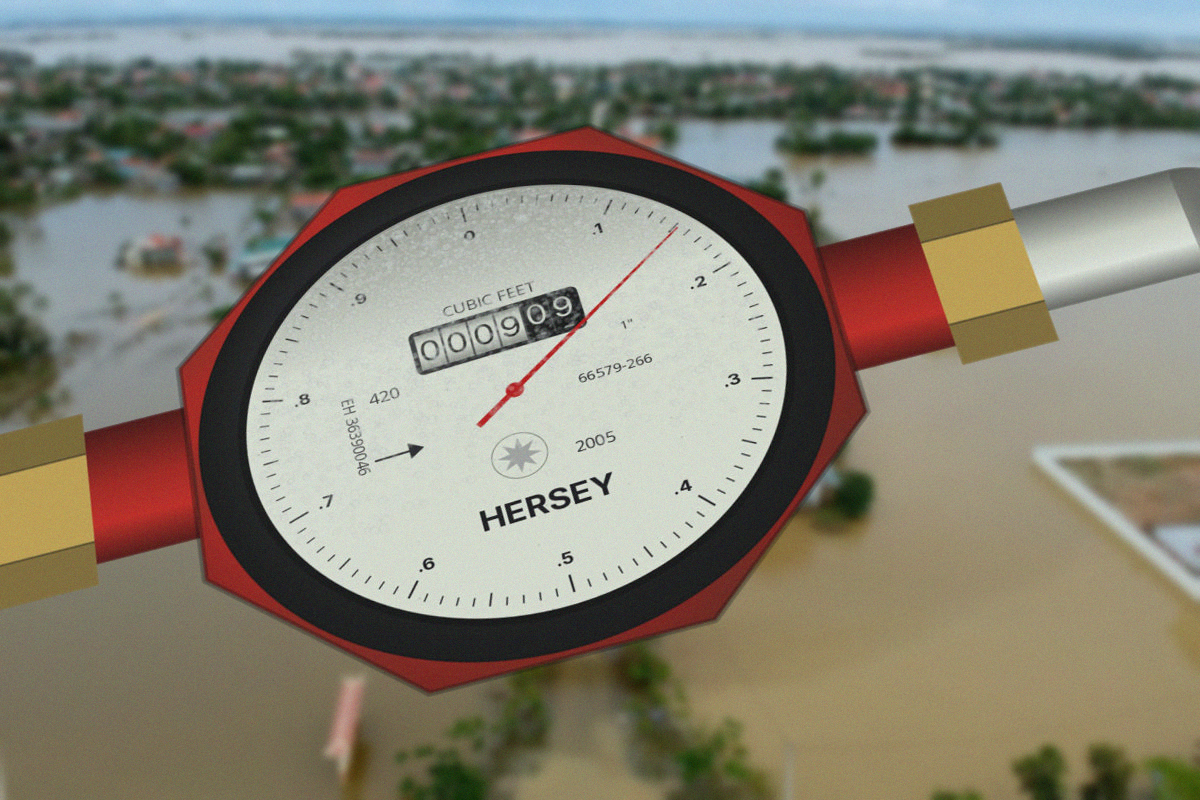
909.15 ft³
